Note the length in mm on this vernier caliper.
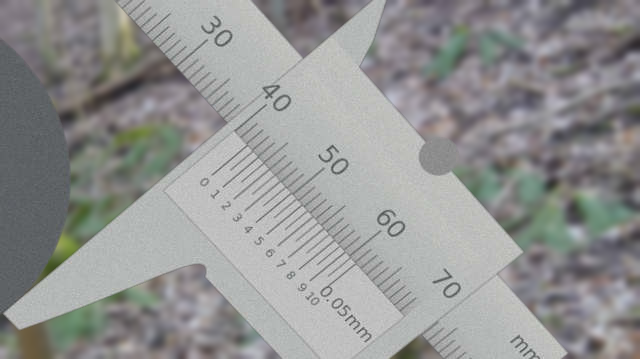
42.2 mm
